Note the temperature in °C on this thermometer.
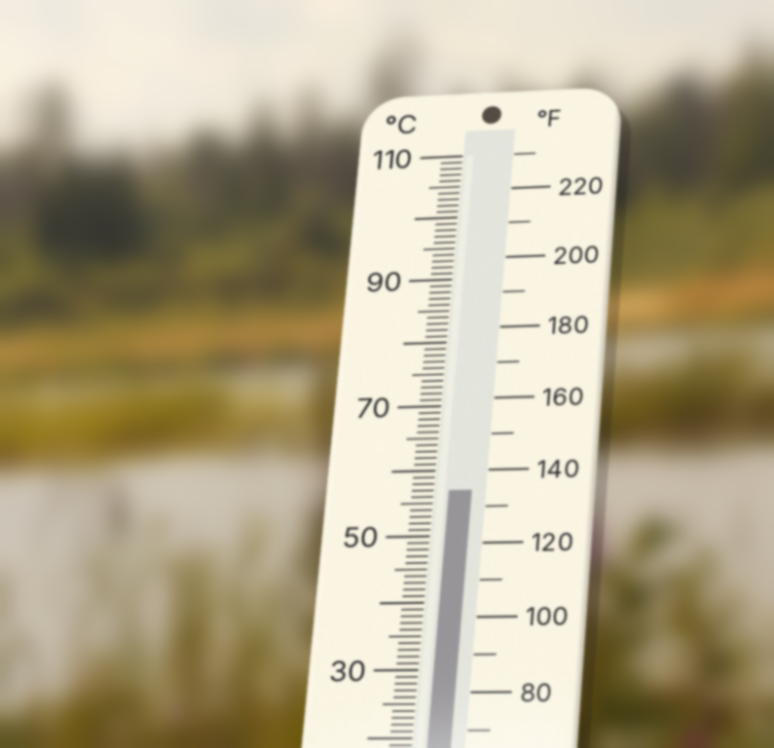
57 °C
